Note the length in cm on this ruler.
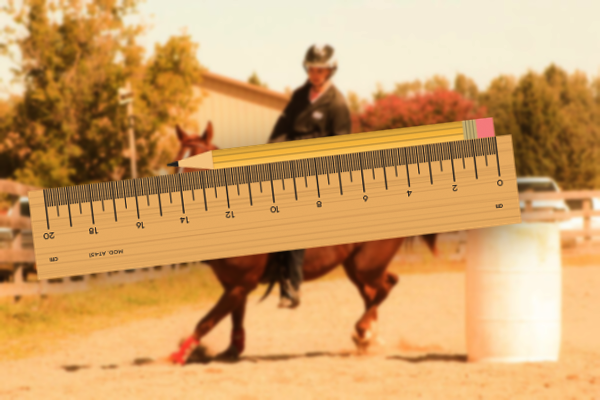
14.5 cm
